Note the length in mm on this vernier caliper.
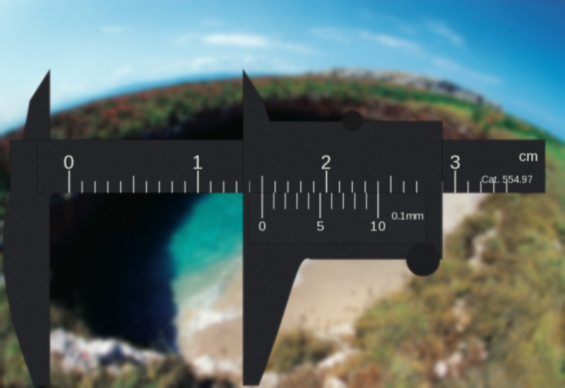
15.0 mm
